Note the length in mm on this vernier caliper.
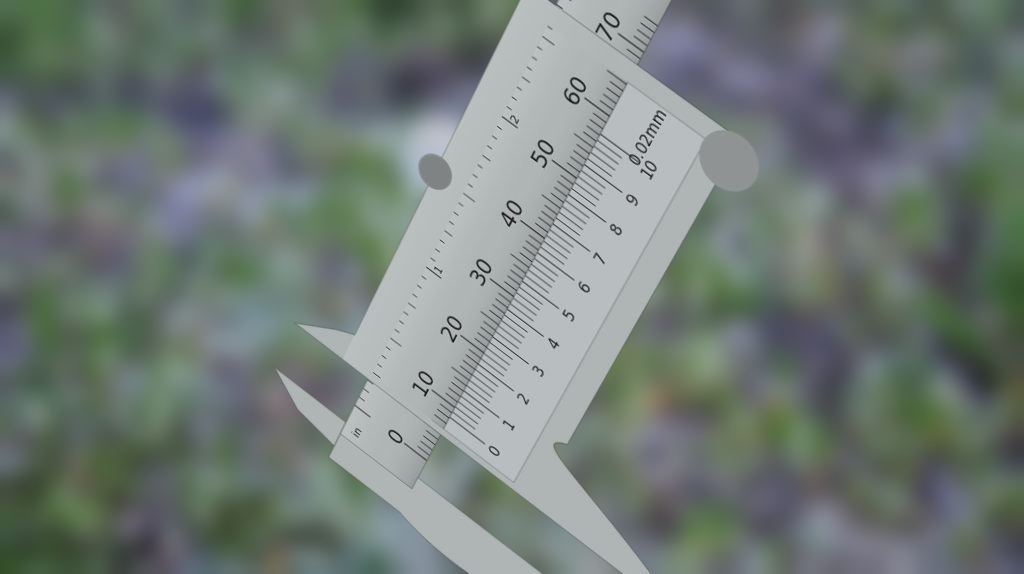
8.2 mm
